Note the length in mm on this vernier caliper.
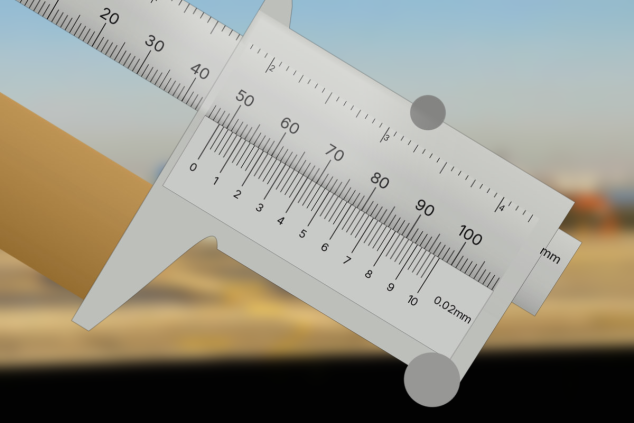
48.4 mm
